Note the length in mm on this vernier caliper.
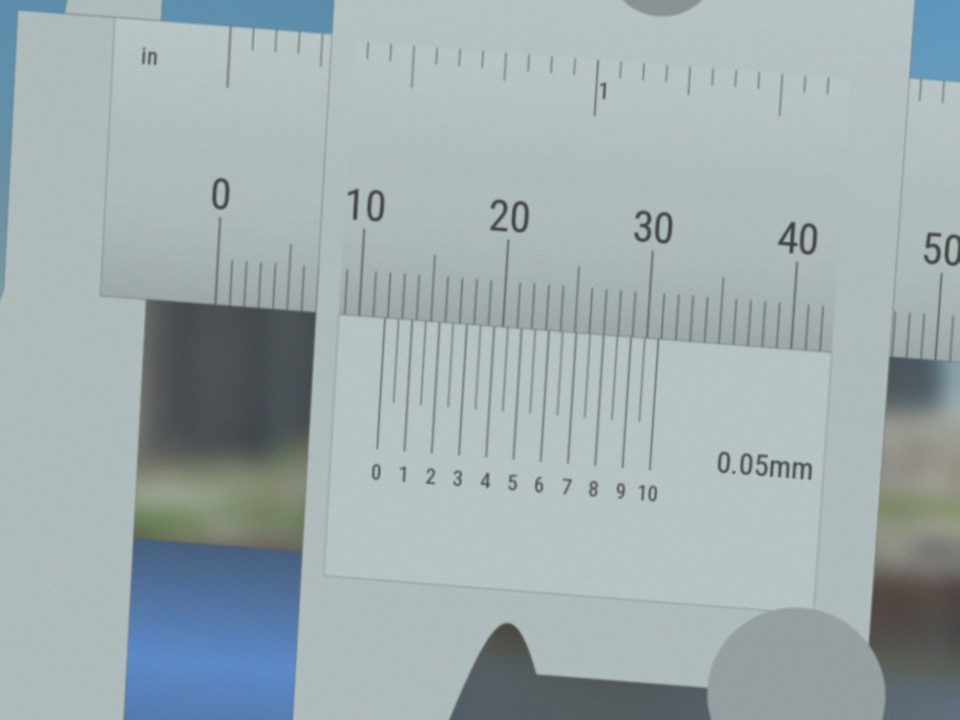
11.8 mm
